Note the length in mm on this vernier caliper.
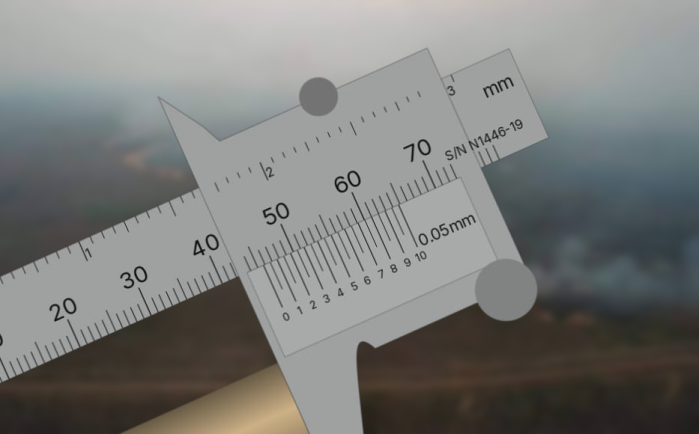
45.8 mm
